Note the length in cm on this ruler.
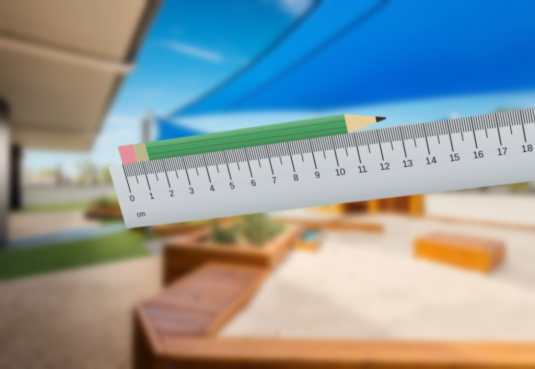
12.5 cm
